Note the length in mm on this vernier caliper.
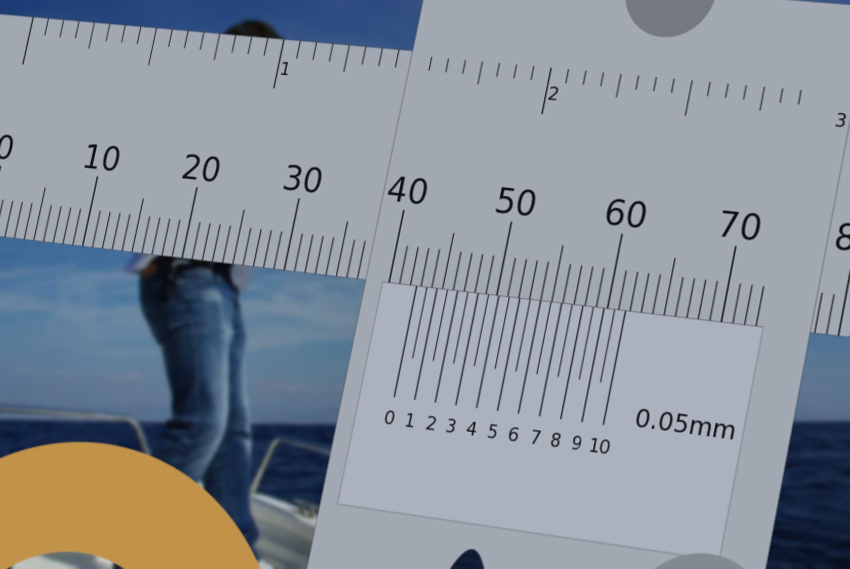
42.6 mm
